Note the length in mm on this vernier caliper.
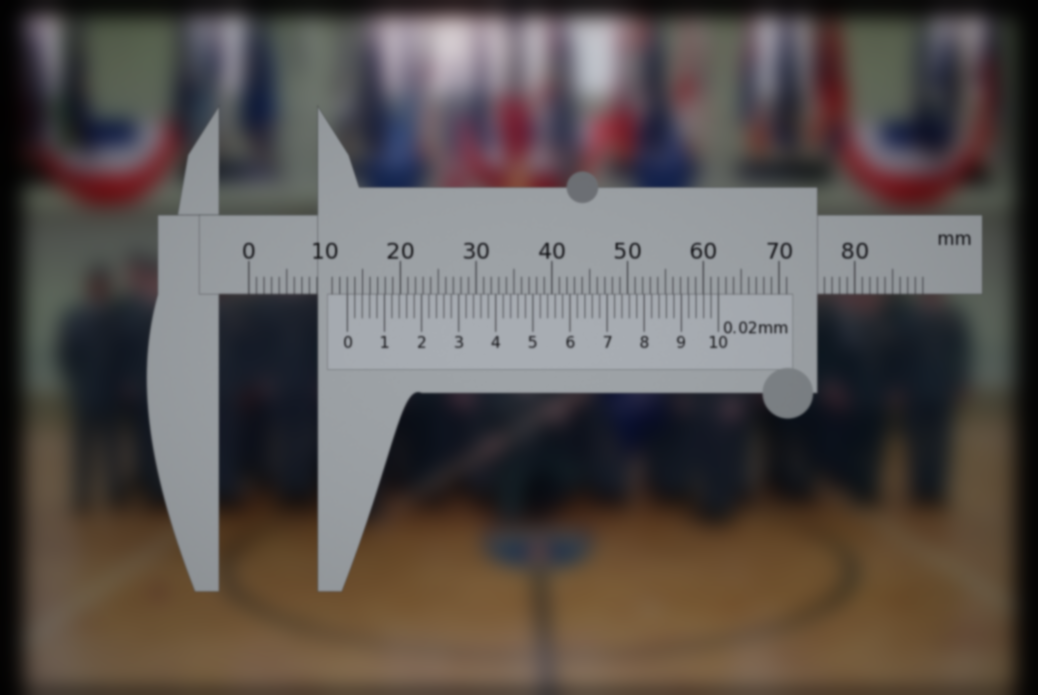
13.0 mm
